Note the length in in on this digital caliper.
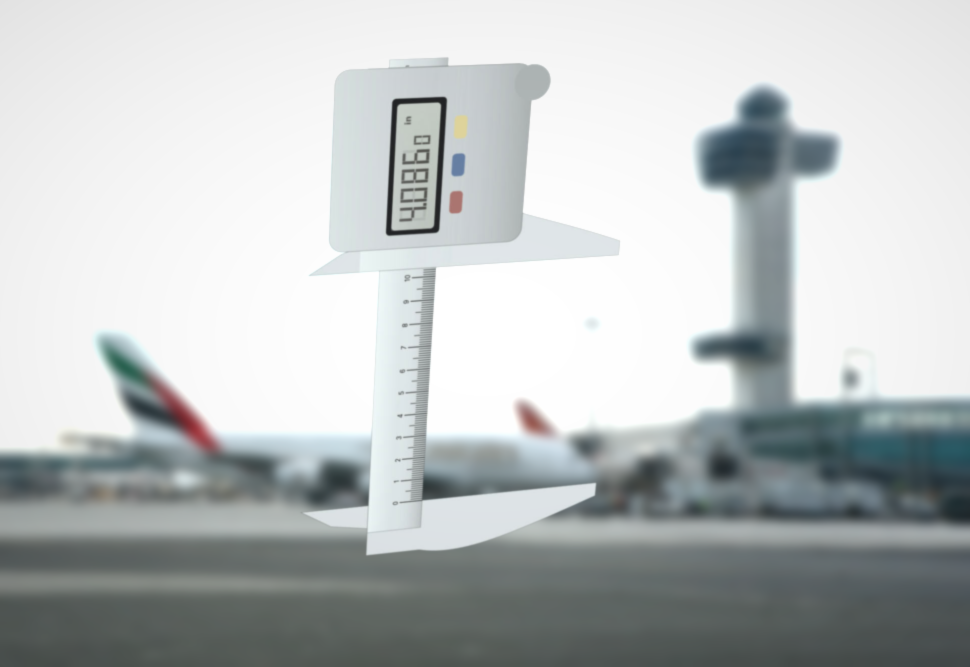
4.0860 in
